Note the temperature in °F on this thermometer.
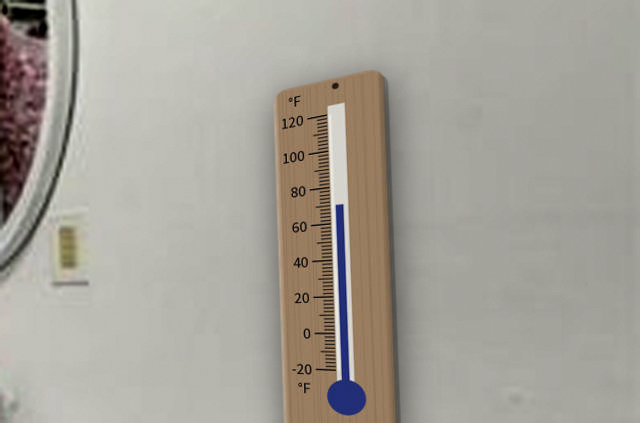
70 °F
